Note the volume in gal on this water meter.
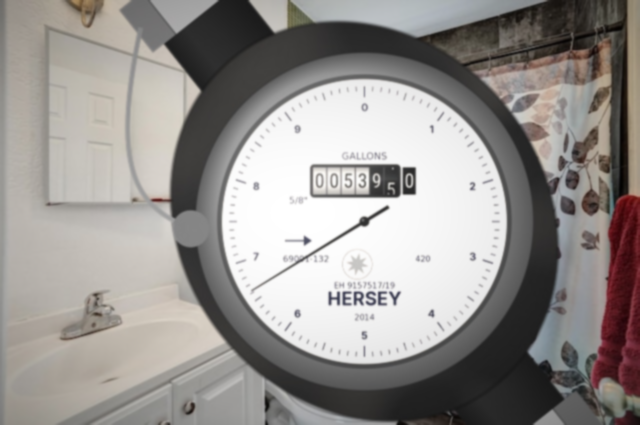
53946.6 gal
